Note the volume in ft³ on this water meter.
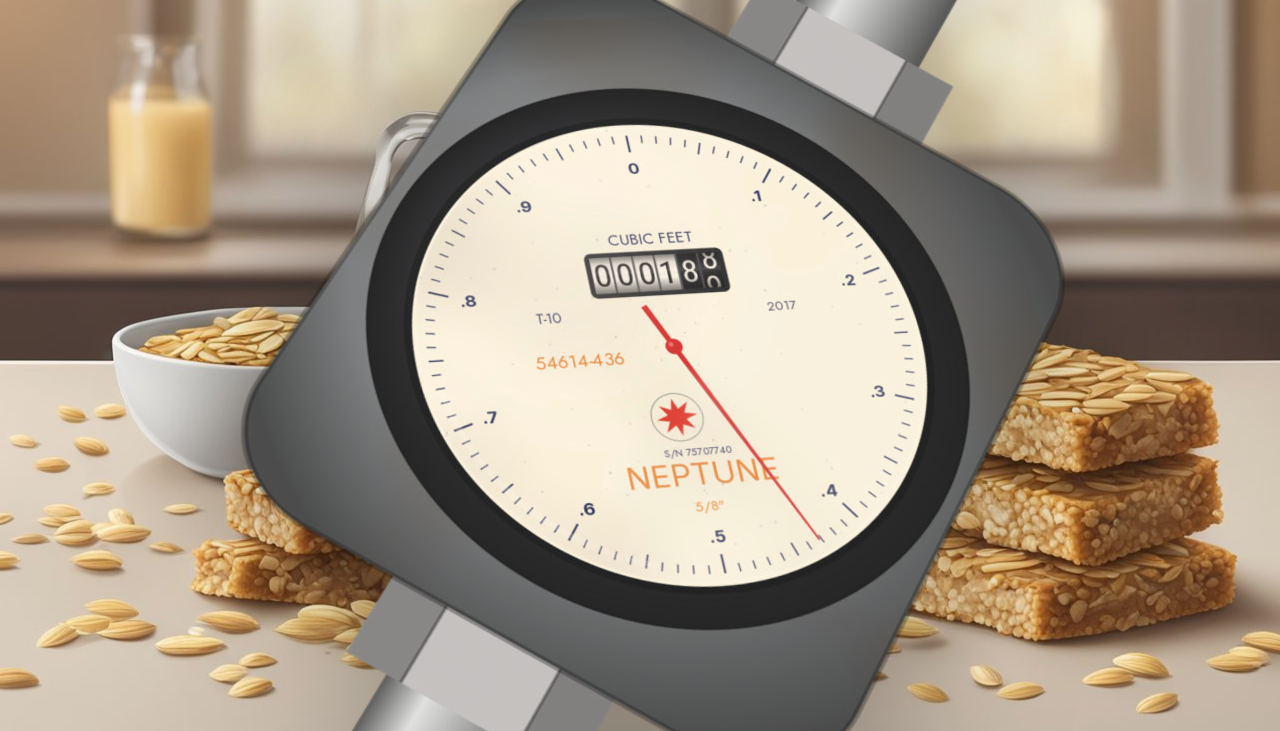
188.43 ft³
